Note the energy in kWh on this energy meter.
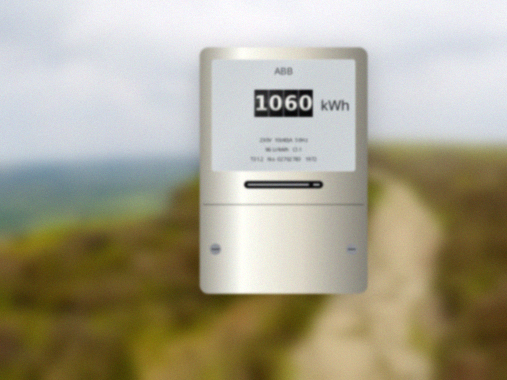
1060 kWh
